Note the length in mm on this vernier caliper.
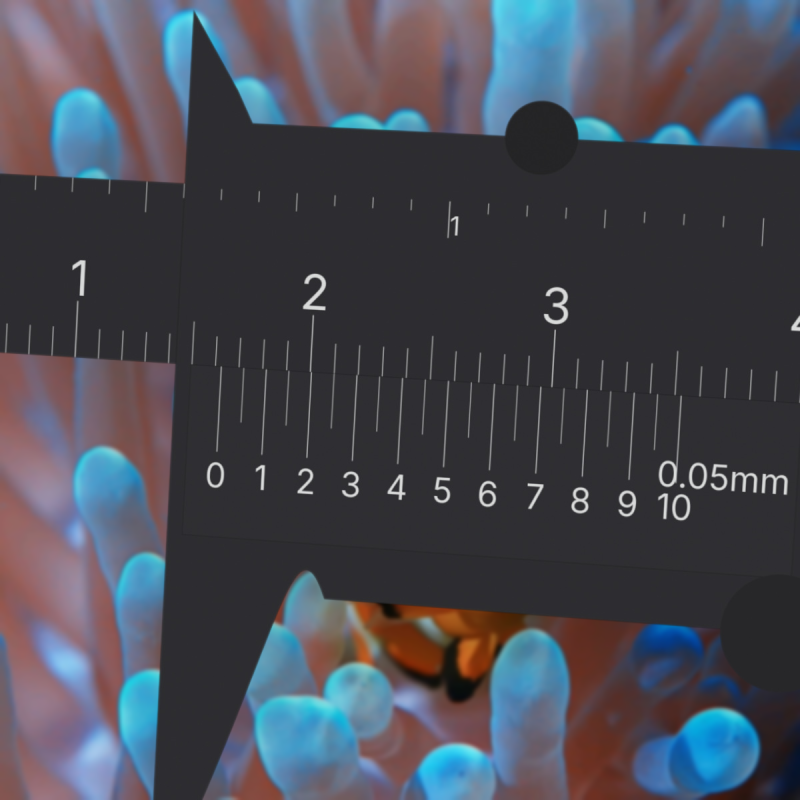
16.25 mm
